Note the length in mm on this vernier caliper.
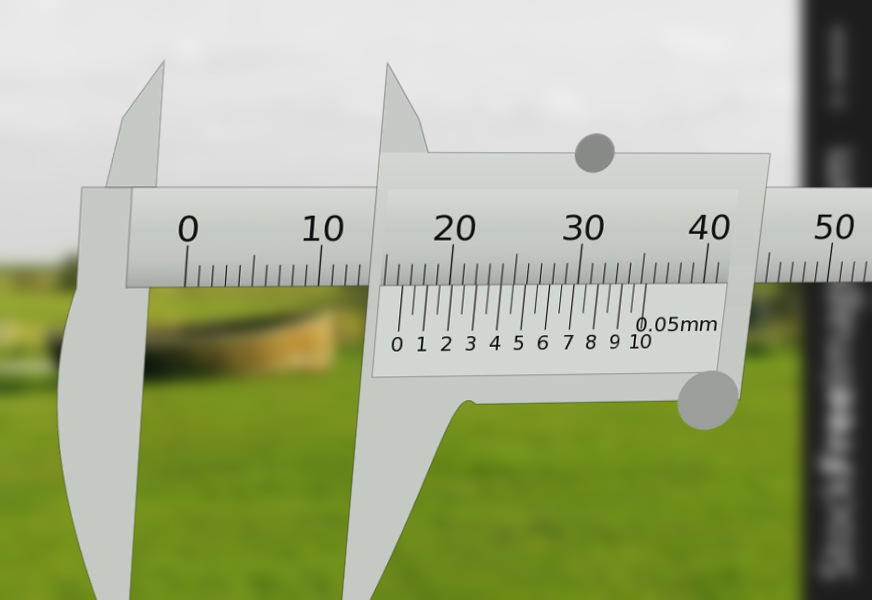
16.4 mm
